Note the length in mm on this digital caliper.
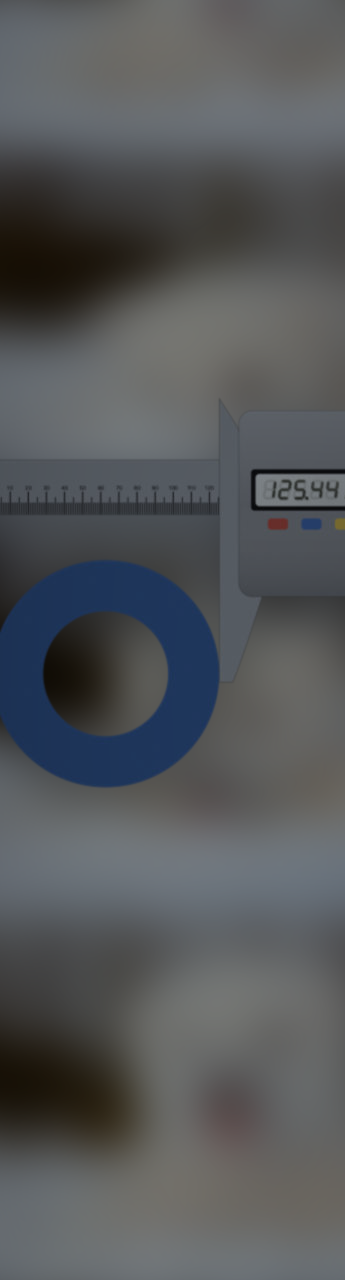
125.44 mm
